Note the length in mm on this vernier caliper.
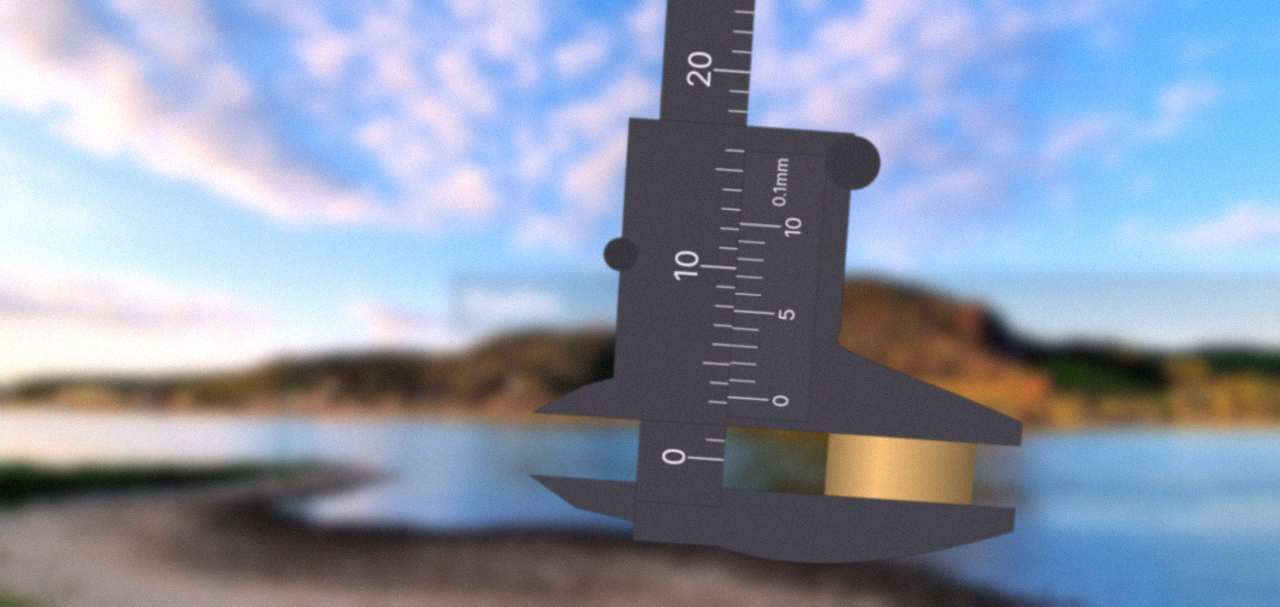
3.3 mm
